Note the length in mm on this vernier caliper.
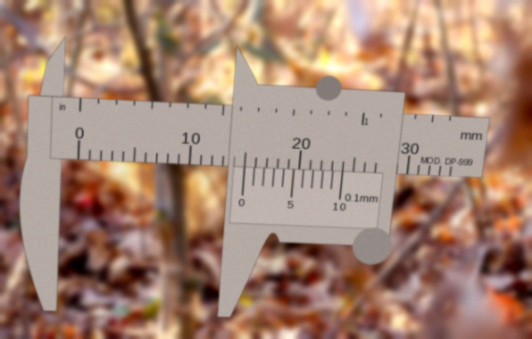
15.0 mm
